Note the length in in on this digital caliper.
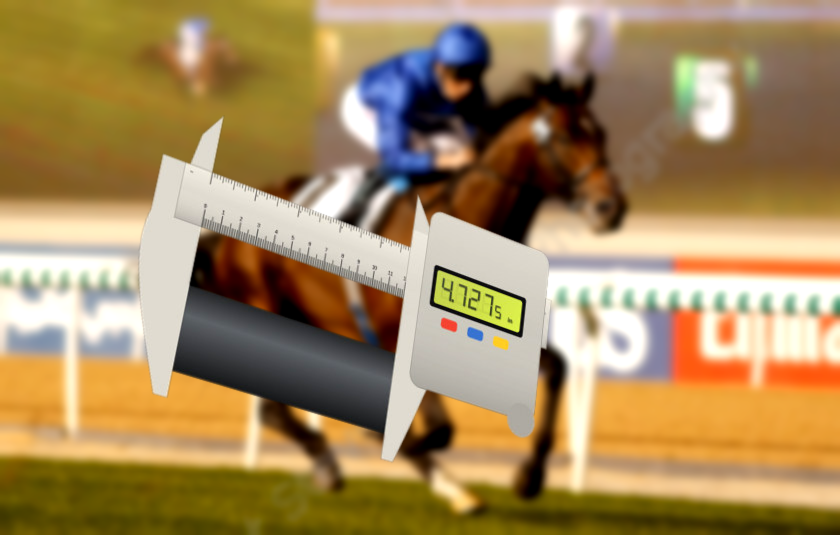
4.7275 in
